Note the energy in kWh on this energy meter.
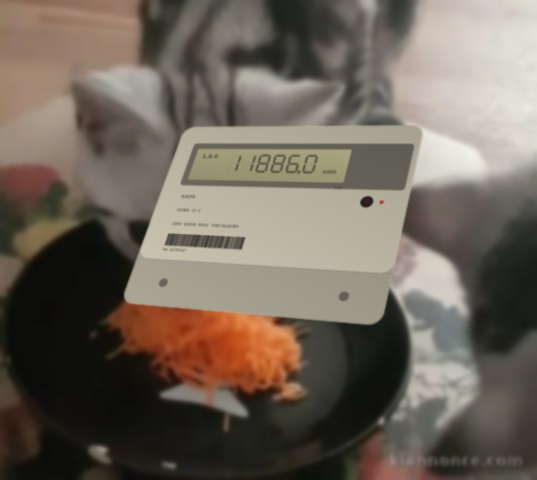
11886.0 kWh
